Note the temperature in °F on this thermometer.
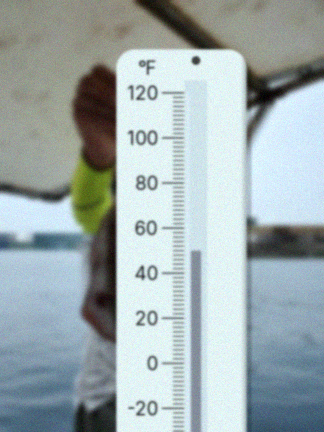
50 °F
